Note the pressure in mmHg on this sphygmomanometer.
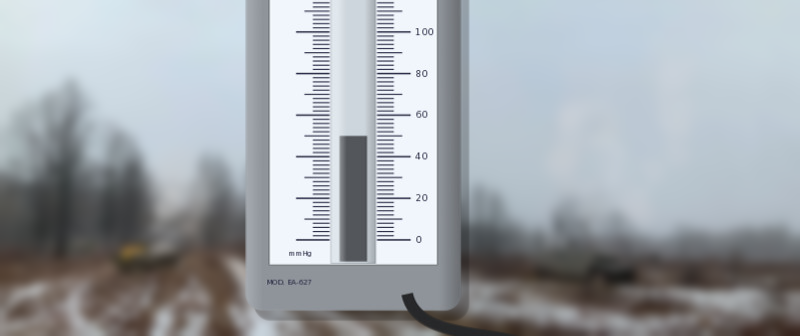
50 mmHg
